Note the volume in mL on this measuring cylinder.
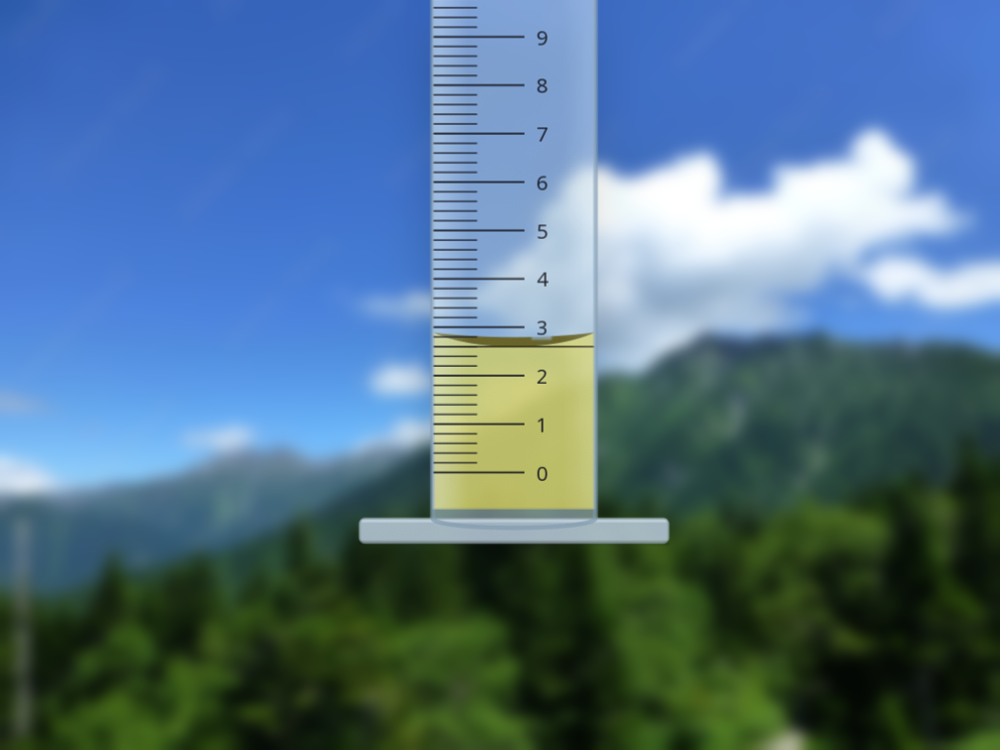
2.6 mL
